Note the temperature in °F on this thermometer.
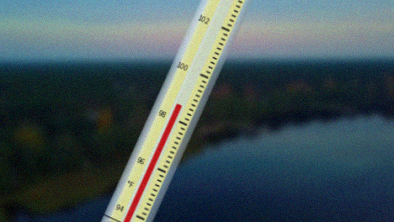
98.6 °F
